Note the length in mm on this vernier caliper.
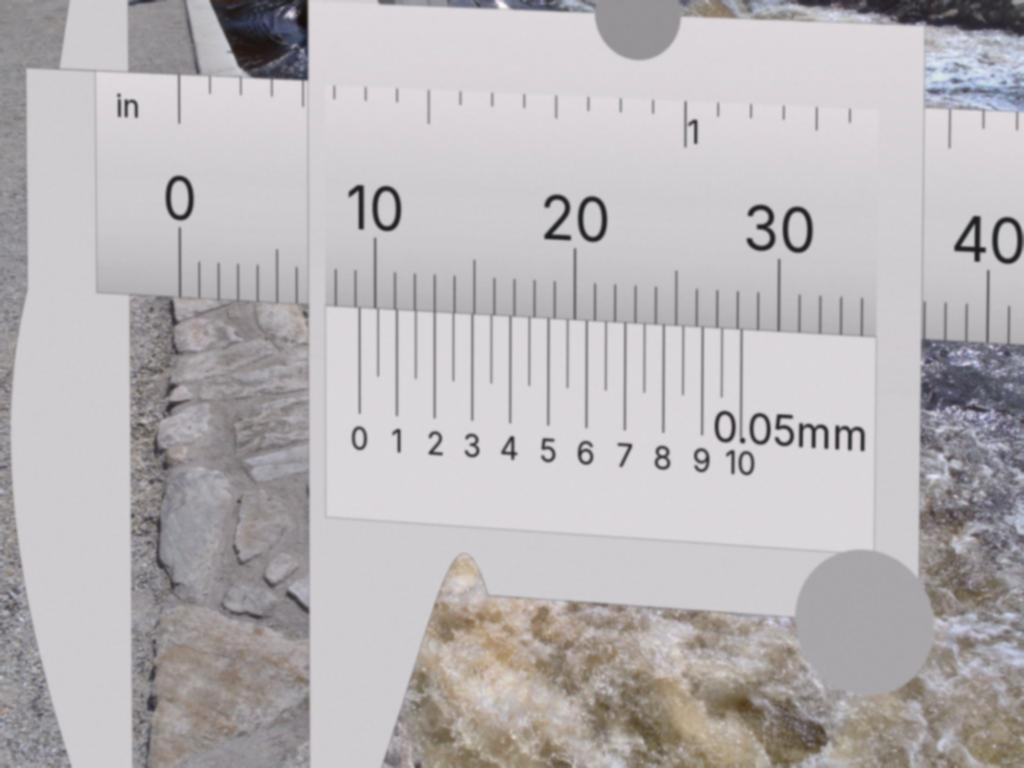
9.2 mm
